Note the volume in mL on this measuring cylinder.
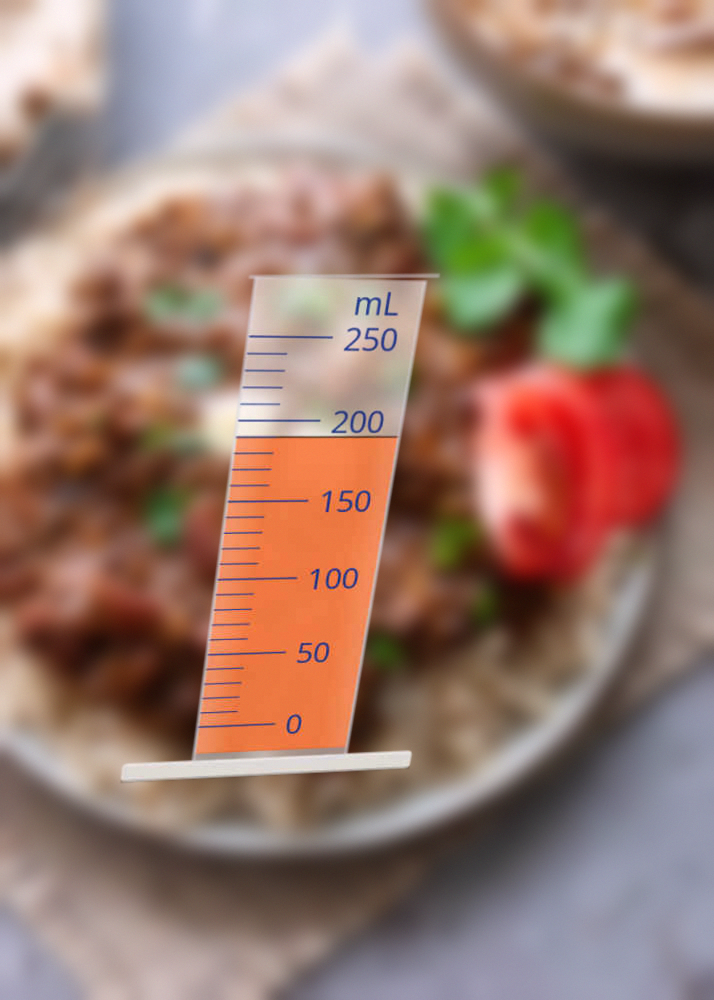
190 mL
